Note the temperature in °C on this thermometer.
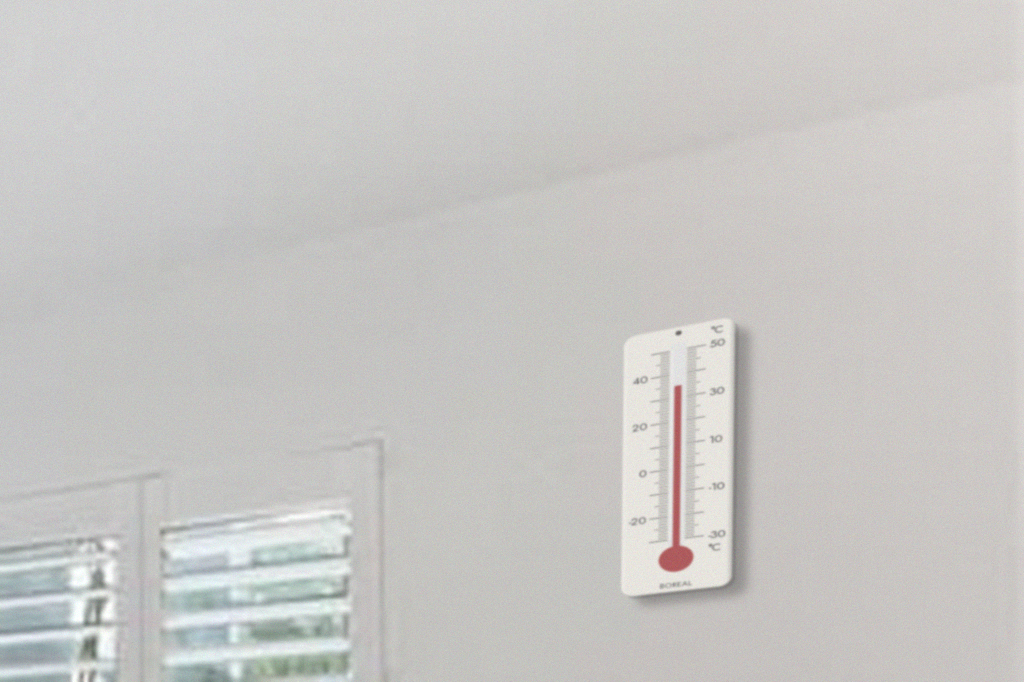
35 °C
